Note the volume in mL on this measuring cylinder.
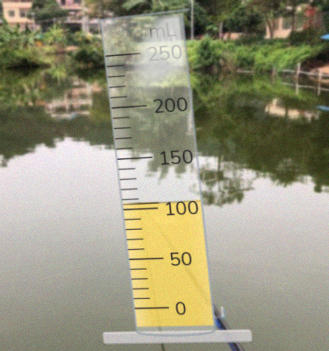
105 mL
